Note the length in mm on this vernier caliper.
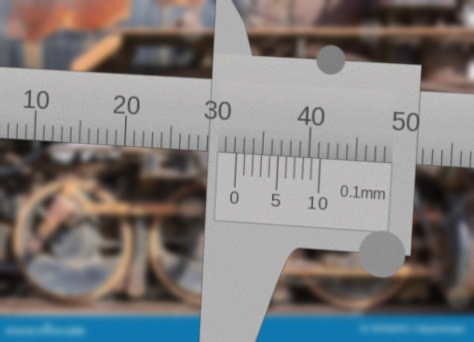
32.2 mm
